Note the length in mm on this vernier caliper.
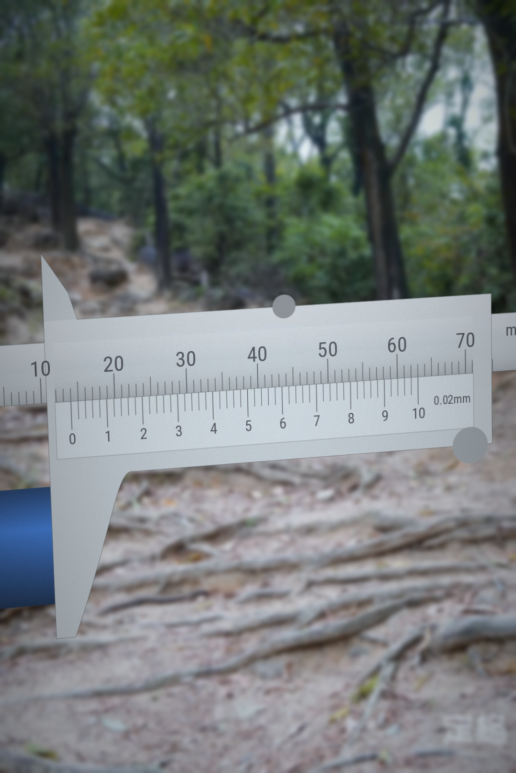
14.0 mm
